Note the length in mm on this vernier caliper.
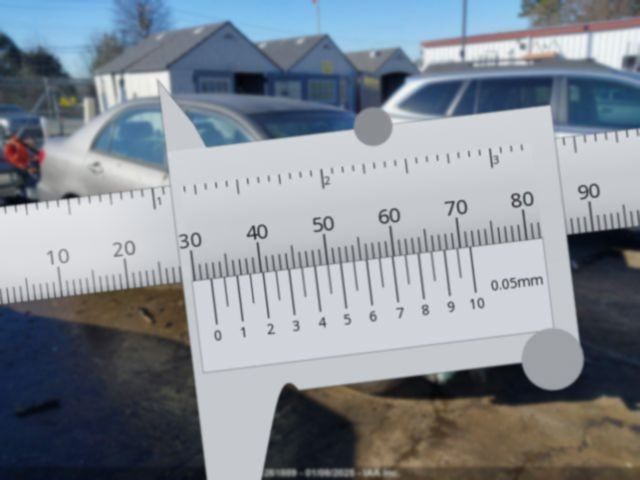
32.5 mm
